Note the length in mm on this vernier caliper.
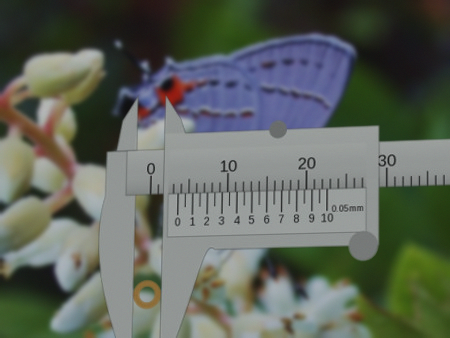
3.6 mm
